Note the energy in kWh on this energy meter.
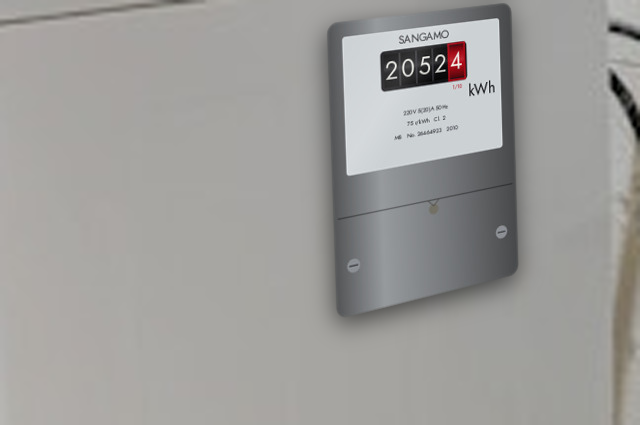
2052.4 kWh
